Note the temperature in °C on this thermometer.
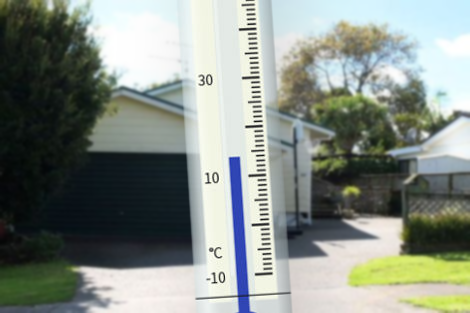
14 °C
